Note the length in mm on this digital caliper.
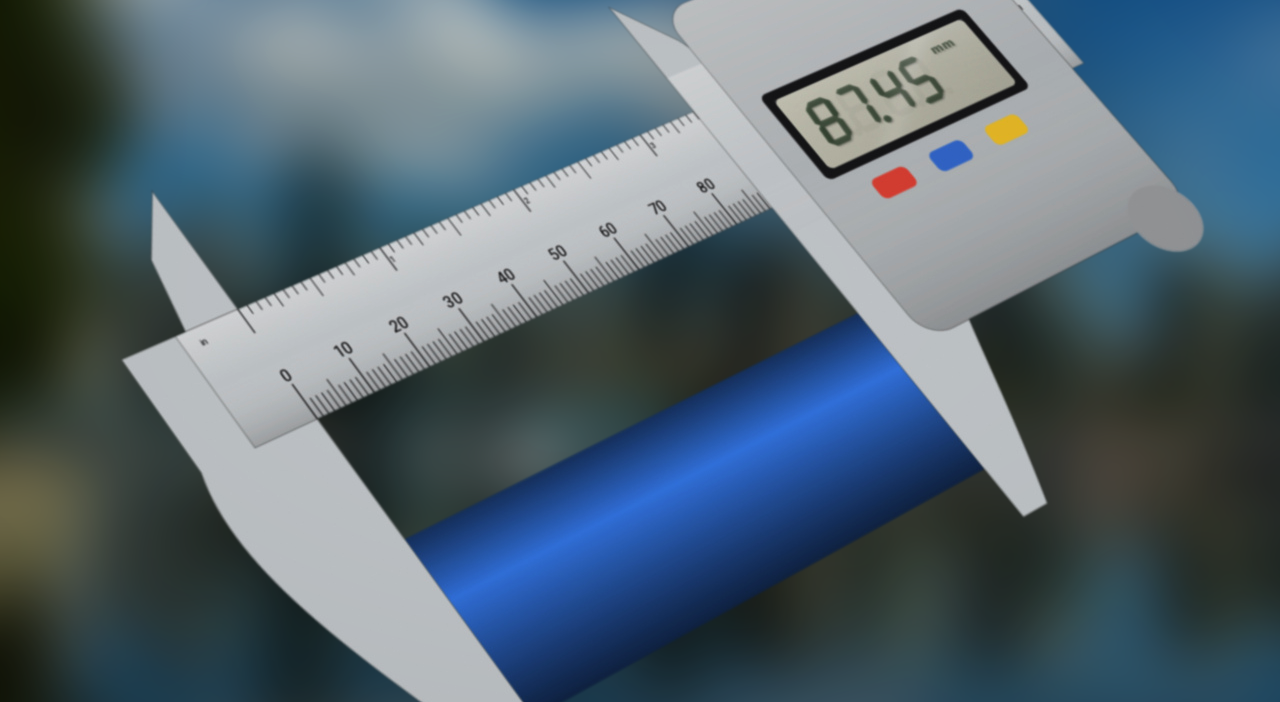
87.45 mm
